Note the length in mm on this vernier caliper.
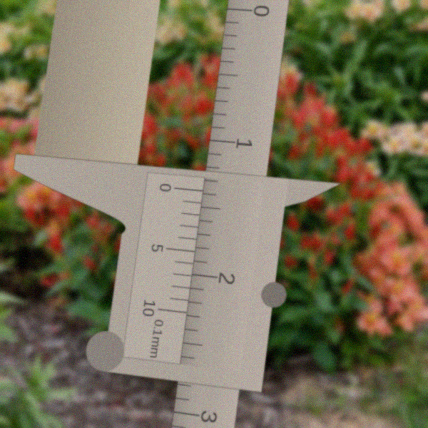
13.8 mm
